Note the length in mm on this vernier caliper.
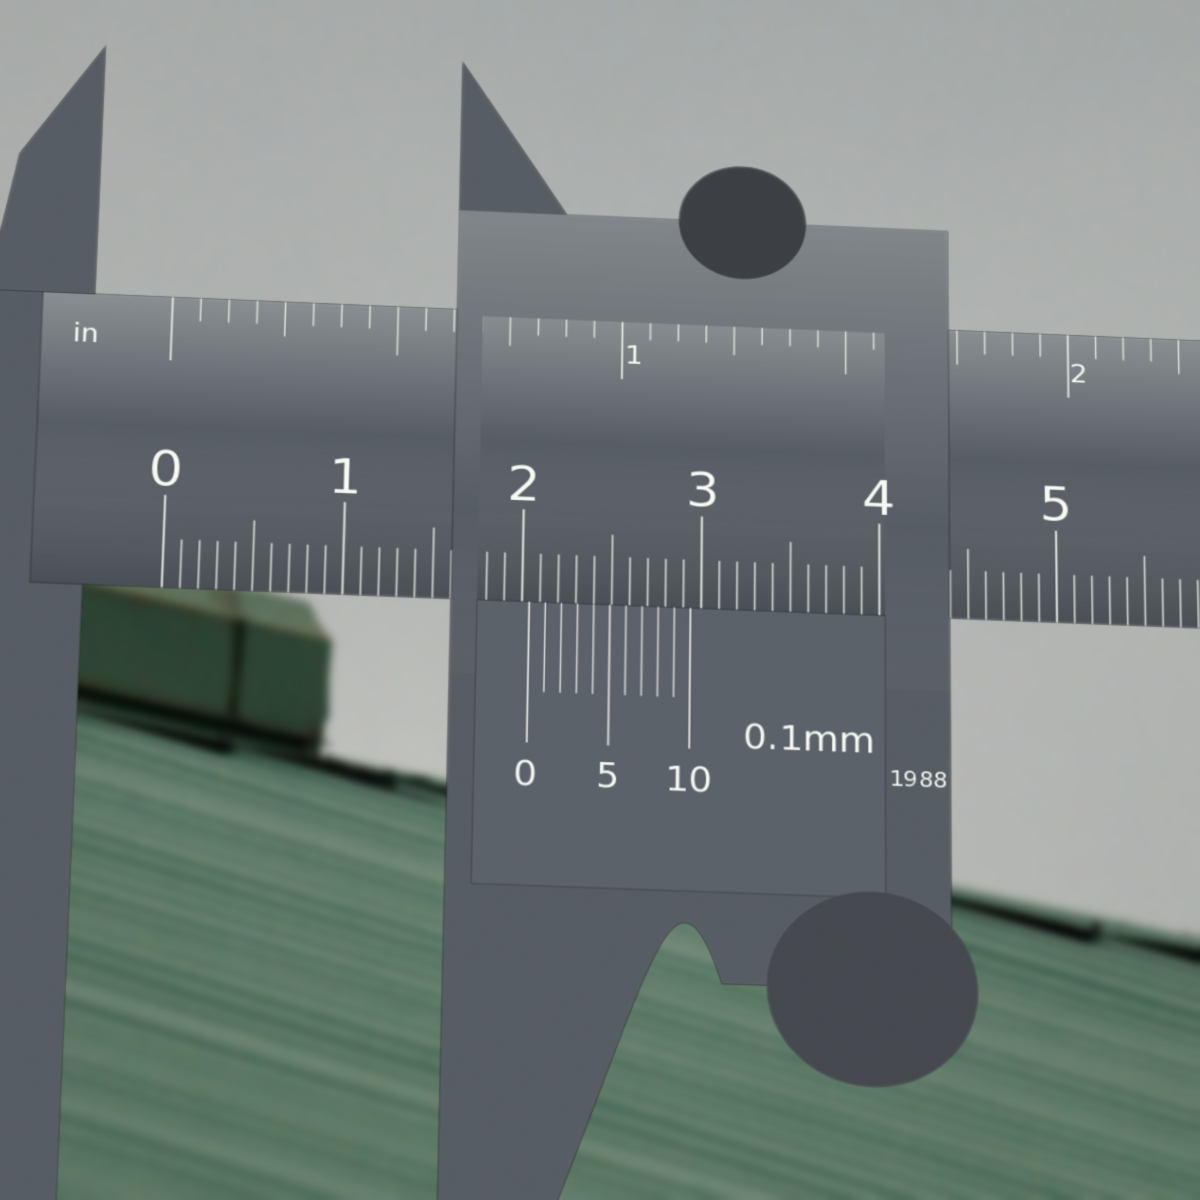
20.4 mm
